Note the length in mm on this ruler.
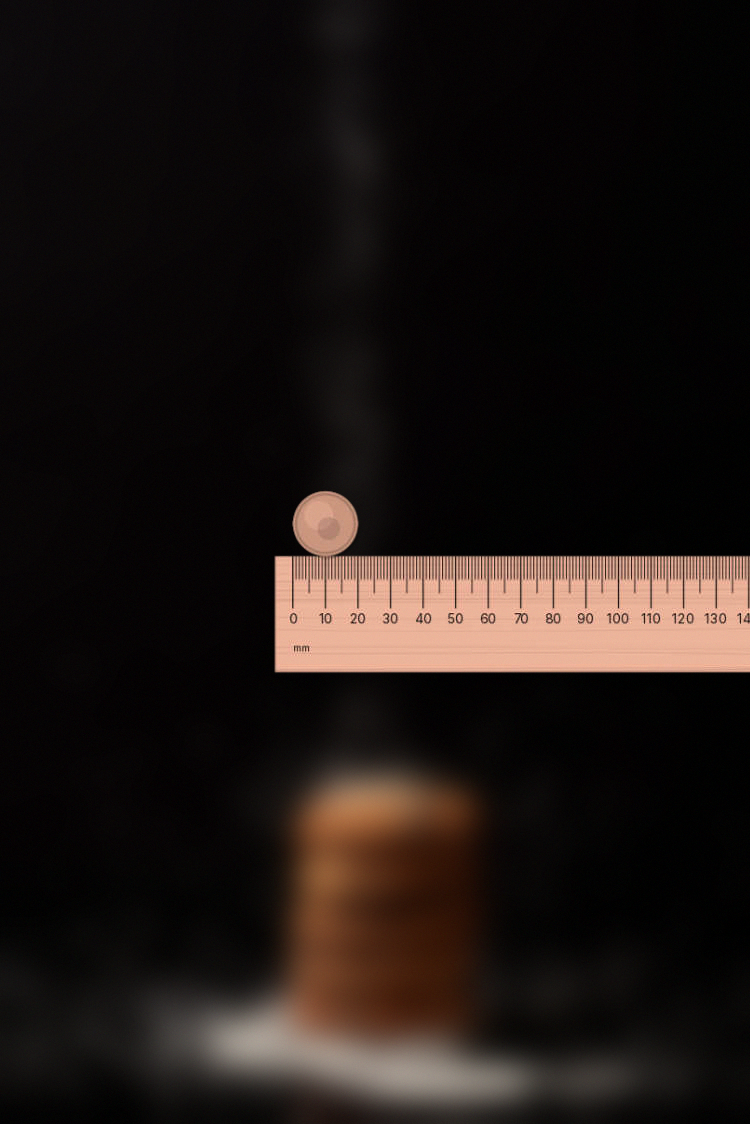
20 mm
